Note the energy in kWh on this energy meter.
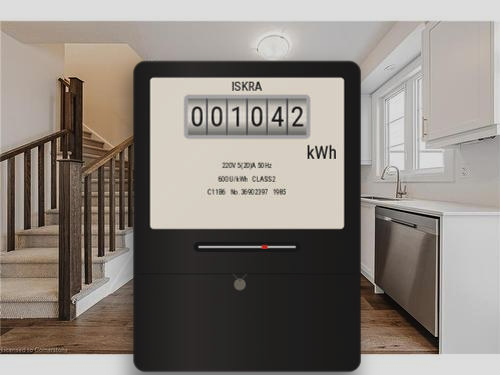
1042 kWh
